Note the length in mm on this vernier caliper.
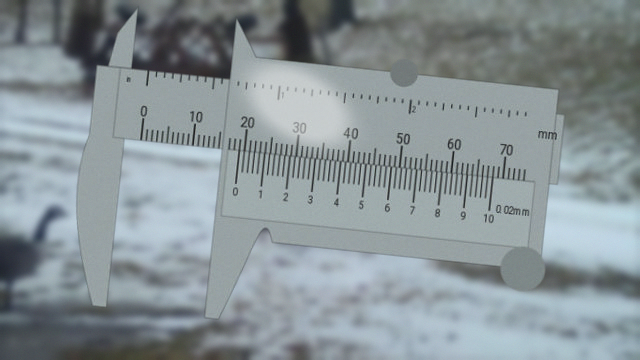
19.0 mm
